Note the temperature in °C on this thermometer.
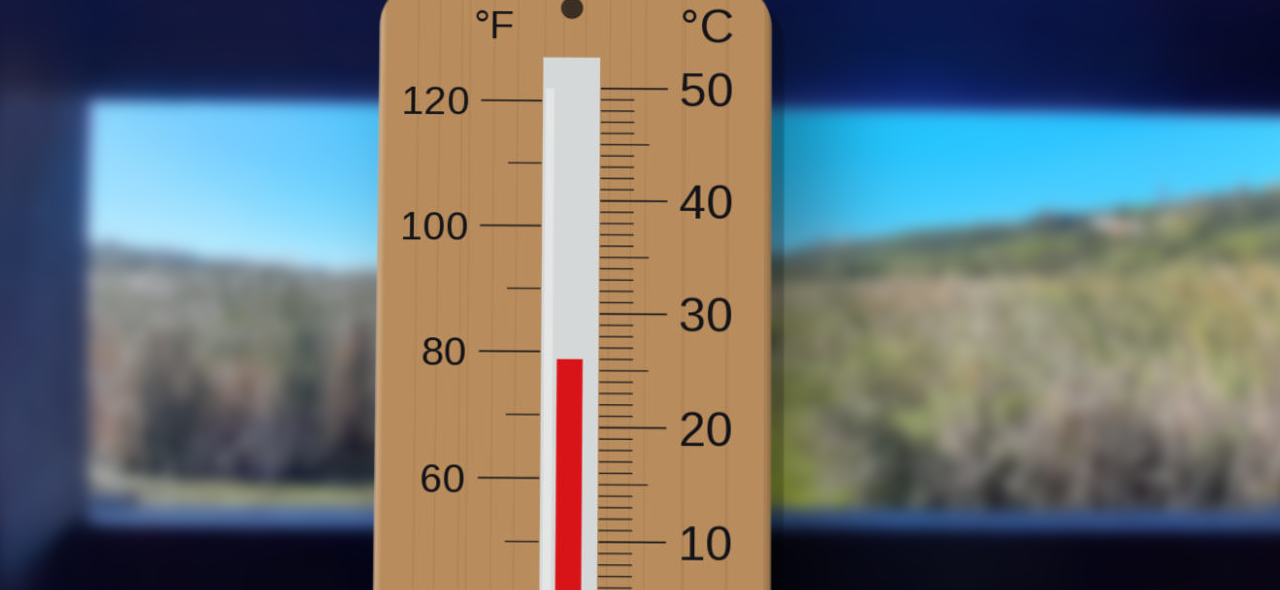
26 °C
